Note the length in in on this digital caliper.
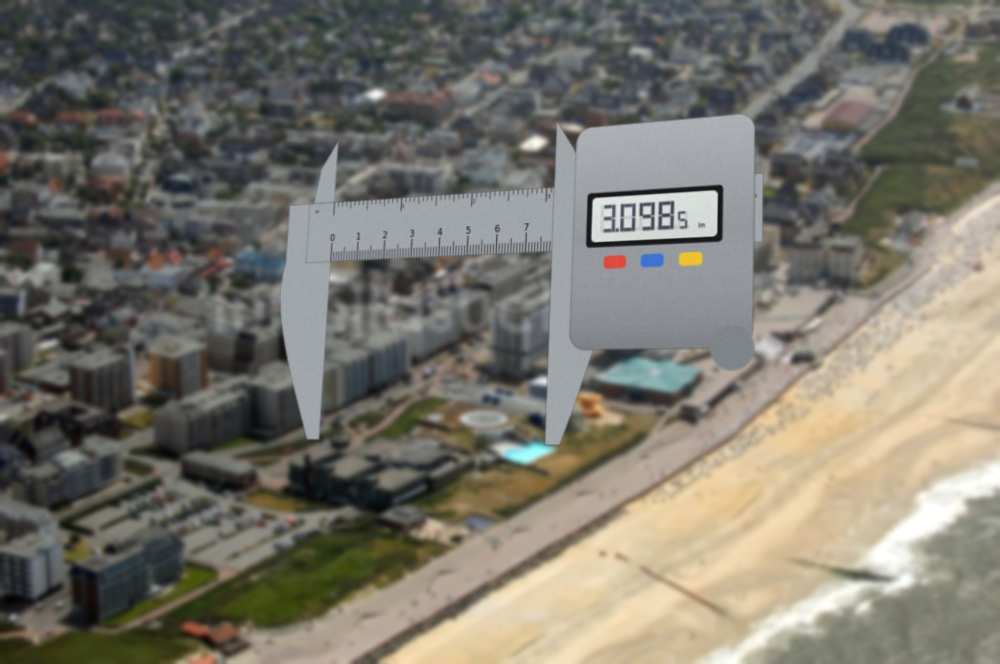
3.0985 in
